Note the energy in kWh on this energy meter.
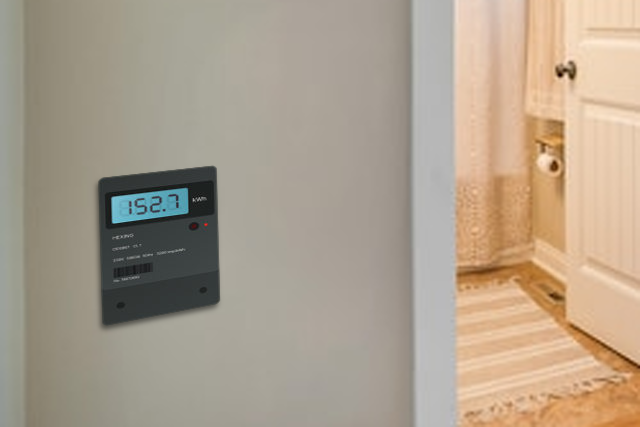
152.7 kWh
